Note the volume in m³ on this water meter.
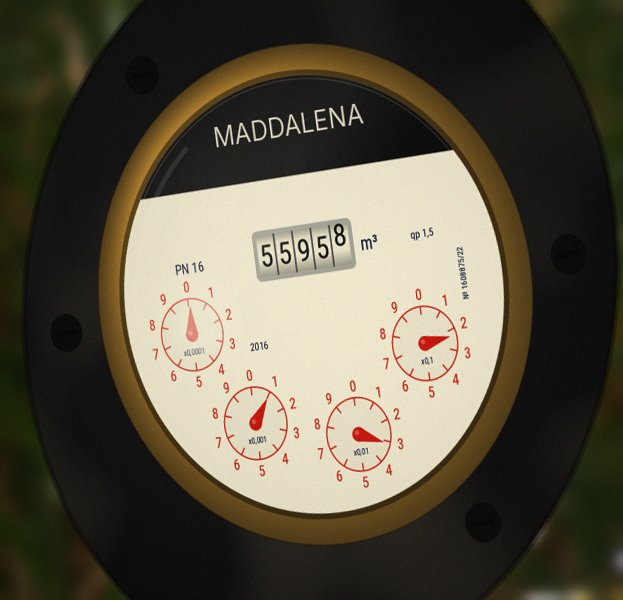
55958.2310 m³
